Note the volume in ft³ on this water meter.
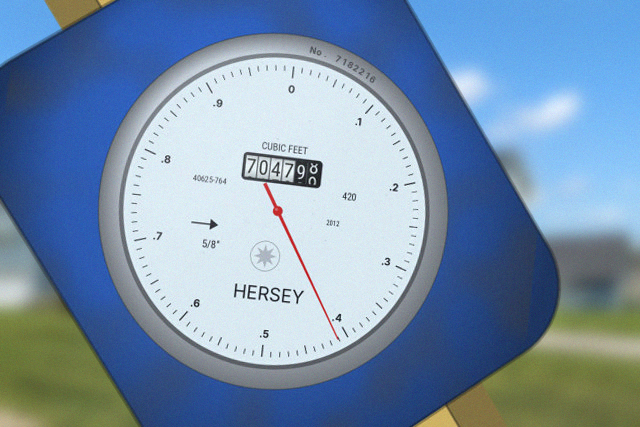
704798.41 ft³
